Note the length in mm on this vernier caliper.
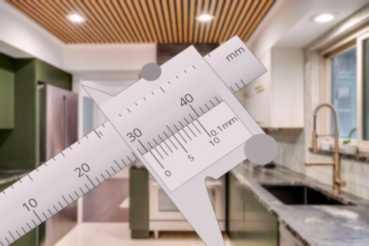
30.4 mm
